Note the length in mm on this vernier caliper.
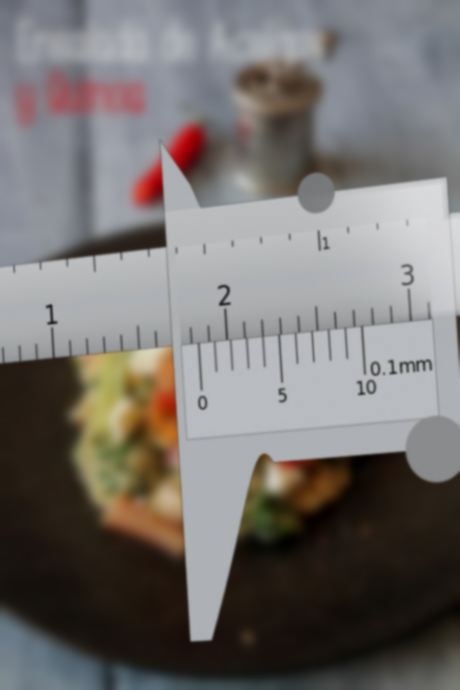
18.4 mm
